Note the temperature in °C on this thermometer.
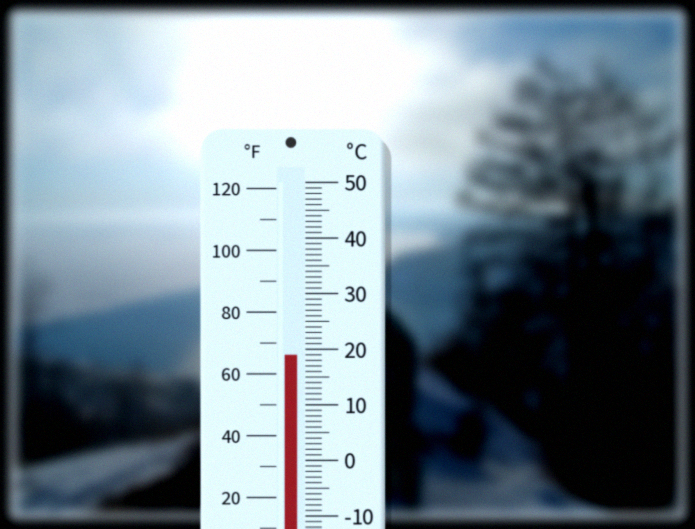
19 °C
